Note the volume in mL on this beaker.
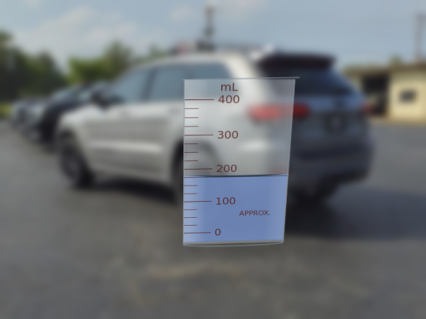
175 mL
